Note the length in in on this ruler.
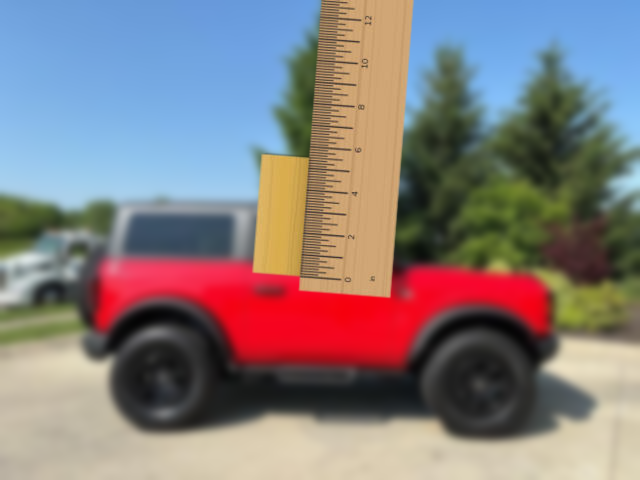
5.5 in
